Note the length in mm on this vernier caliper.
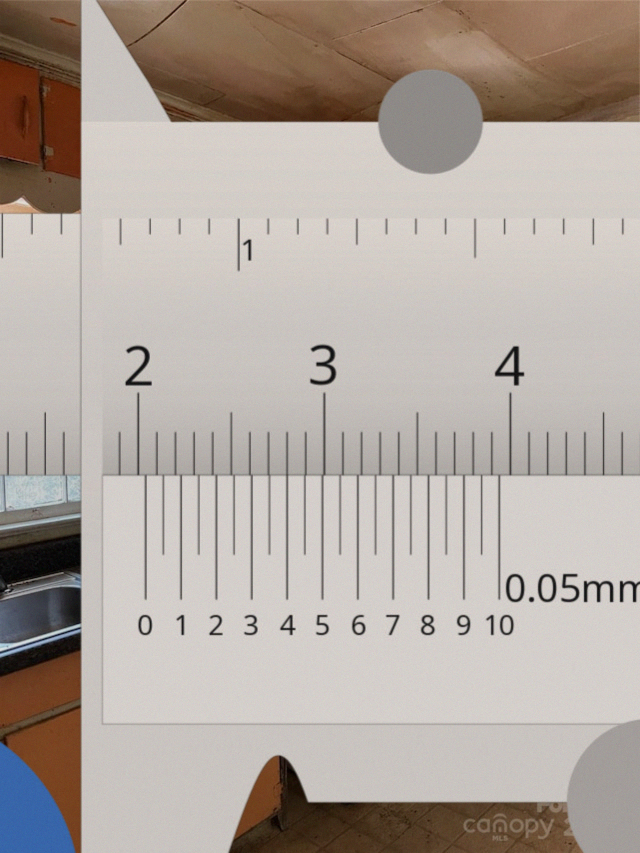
20.4 mm
